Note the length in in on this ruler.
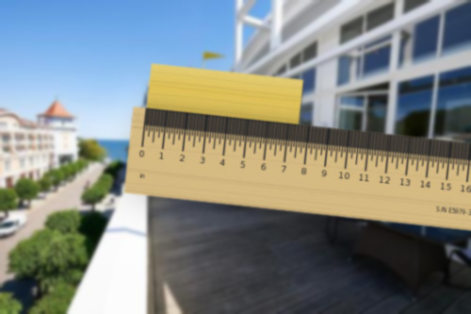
7.5 in
